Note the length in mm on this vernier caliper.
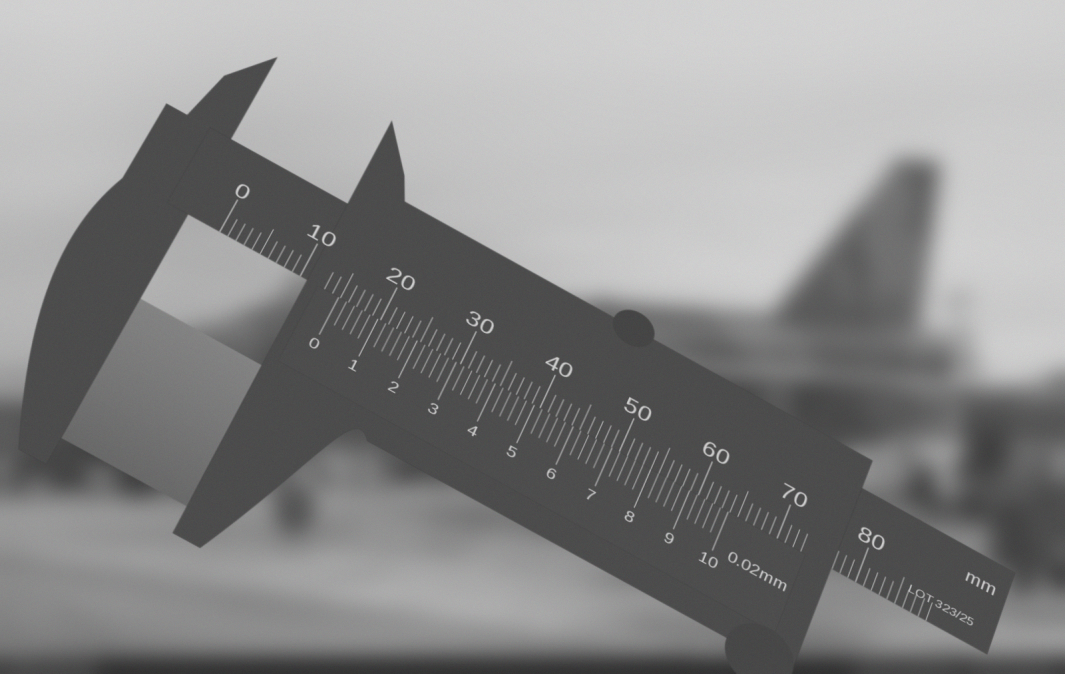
14.8 mm
